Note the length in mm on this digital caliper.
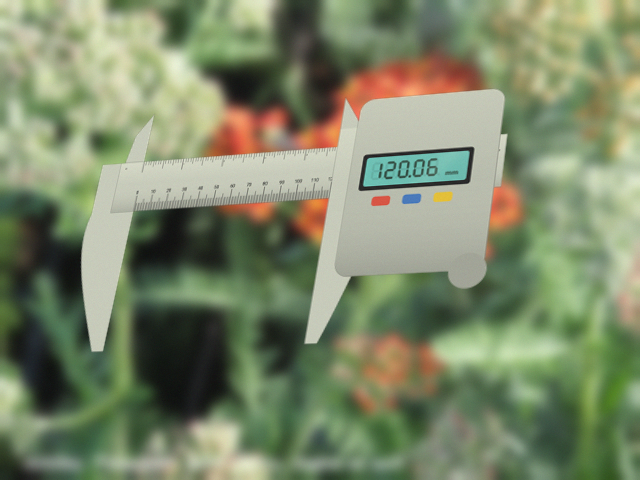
120.06 mm
